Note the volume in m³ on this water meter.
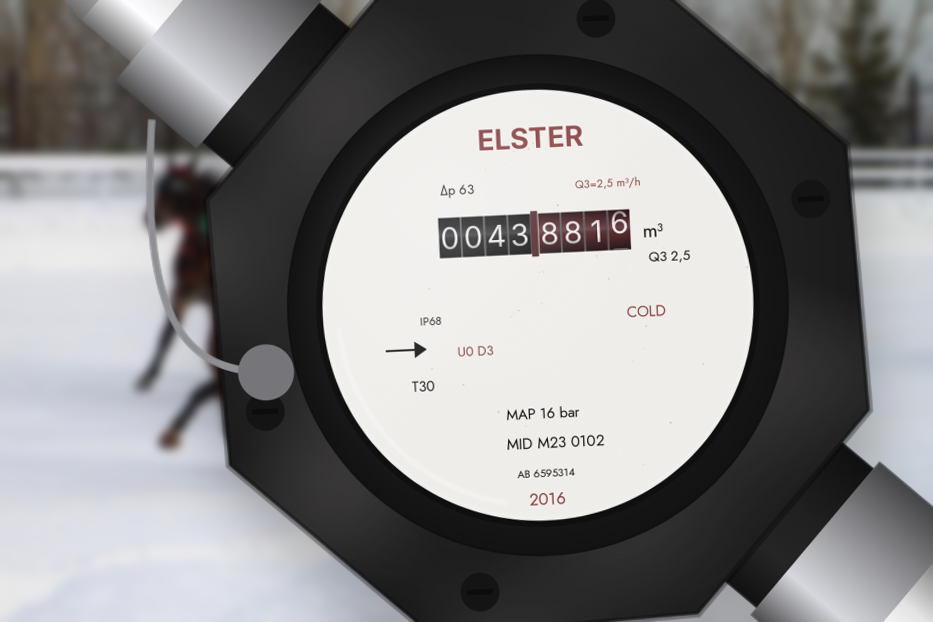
43.8816 m³
